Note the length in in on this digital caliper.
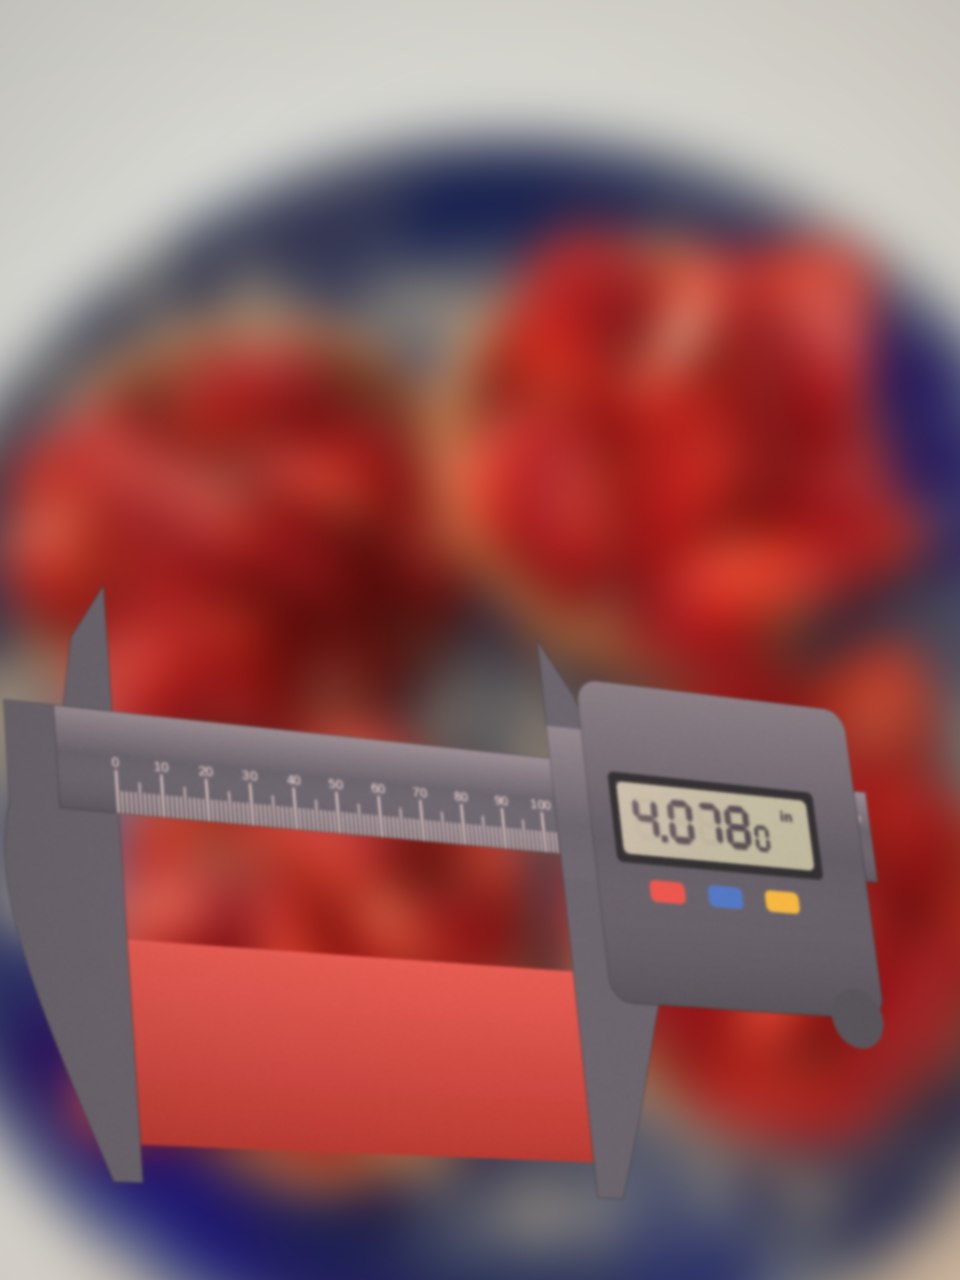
4.0780 in
